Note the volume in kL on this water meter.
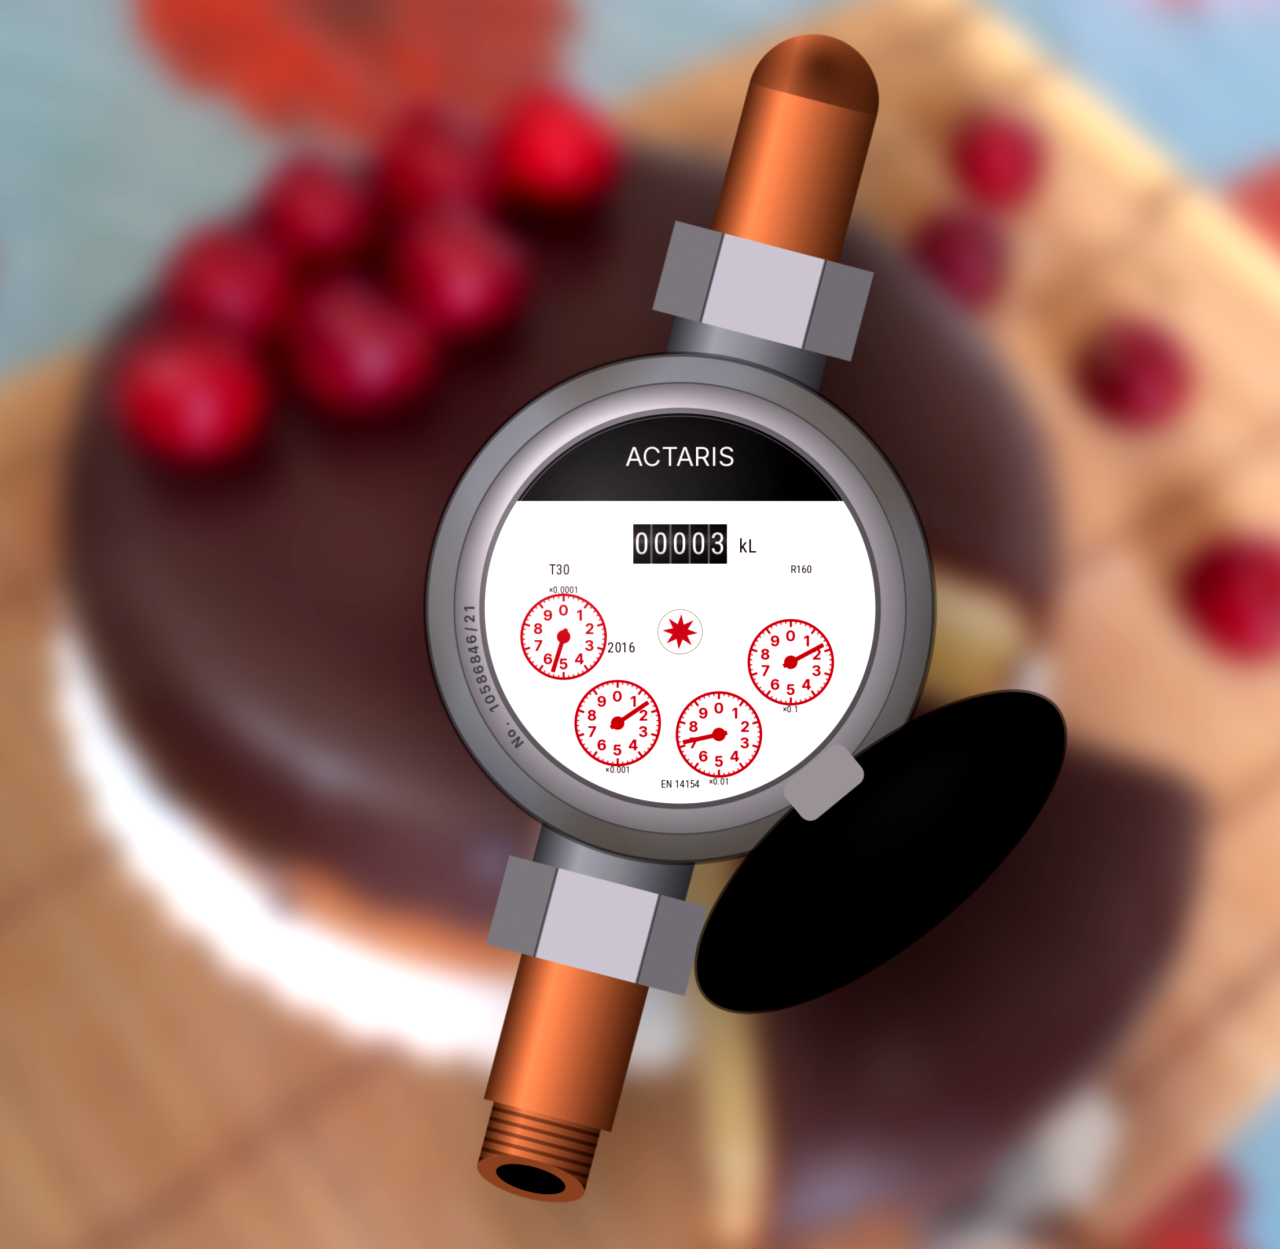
3.1715 kL
